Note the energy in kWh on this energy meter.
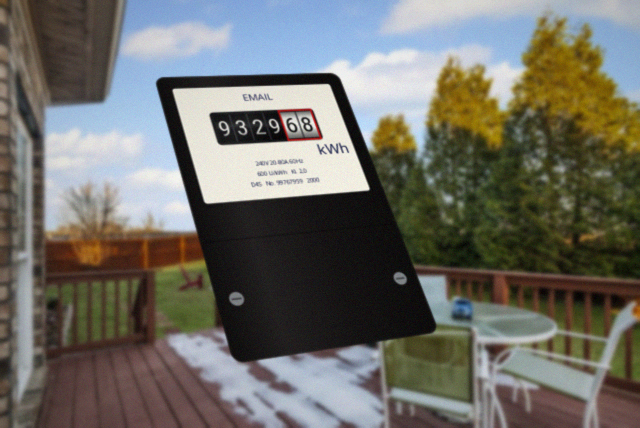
9329.68 kWh
